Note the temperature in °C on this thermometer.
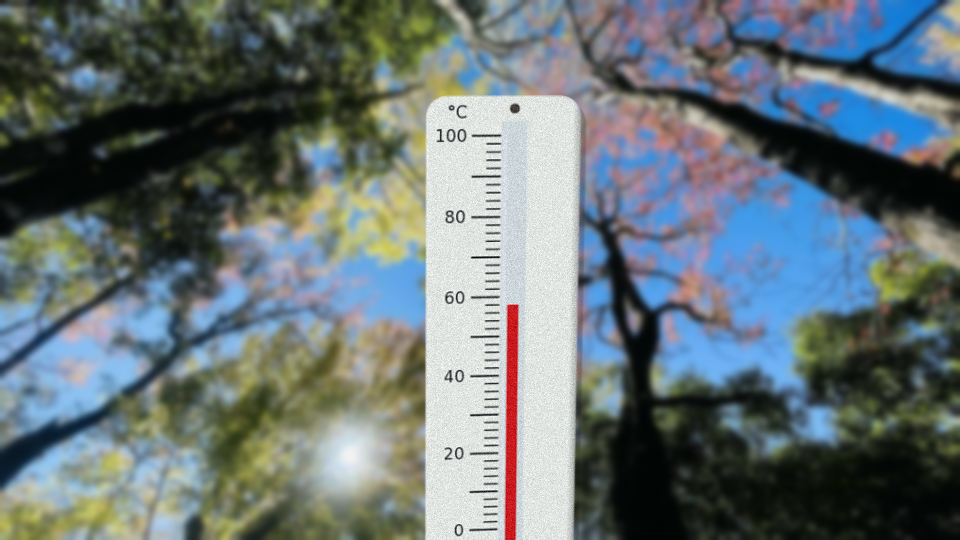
58 °C
